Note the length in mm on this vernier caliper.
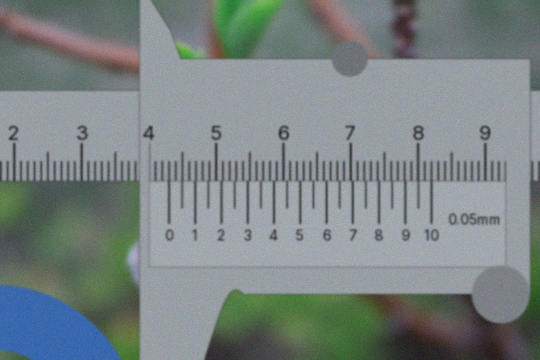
43.0 mm
